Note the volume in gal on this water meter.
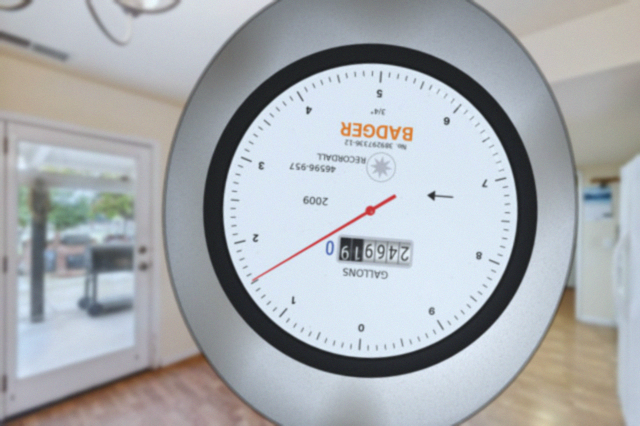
2469191.5 gal
